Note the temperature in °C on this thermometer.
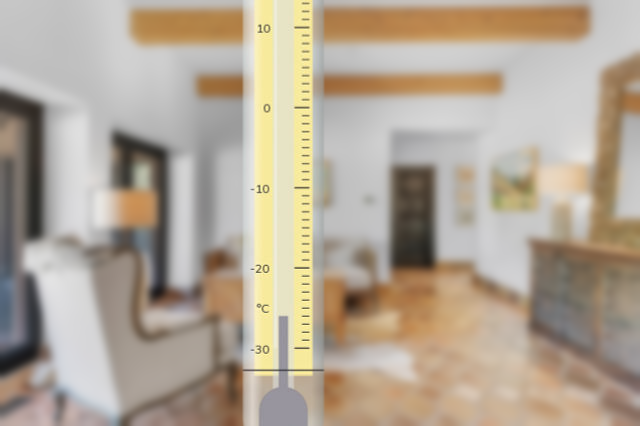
-26 °C
